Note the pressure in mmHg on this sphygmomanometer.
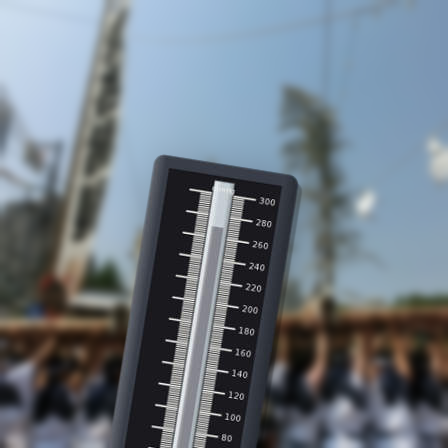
270 mmHg
